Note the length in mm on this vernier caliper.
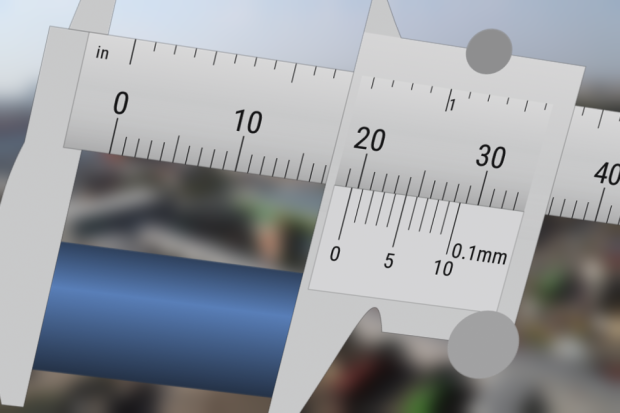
19.5 mm
